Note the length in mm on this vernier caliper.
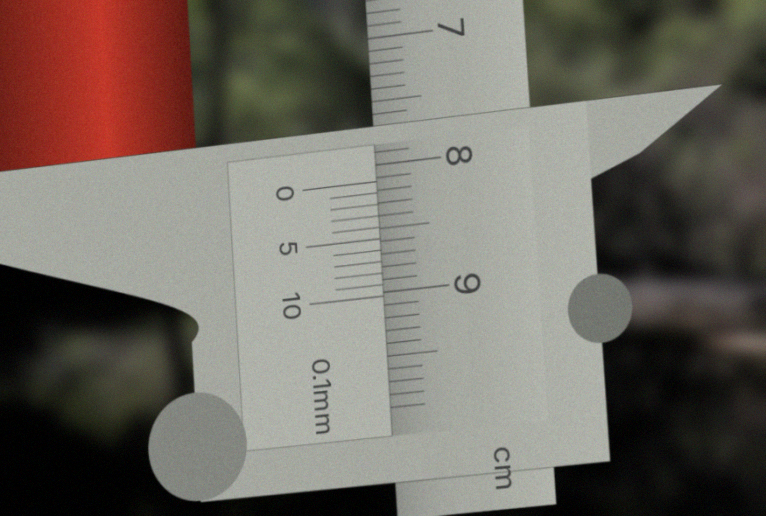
81.3 mm
